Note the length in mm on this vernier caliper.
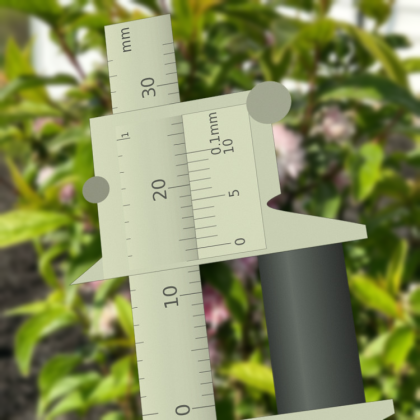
14.0 mm
